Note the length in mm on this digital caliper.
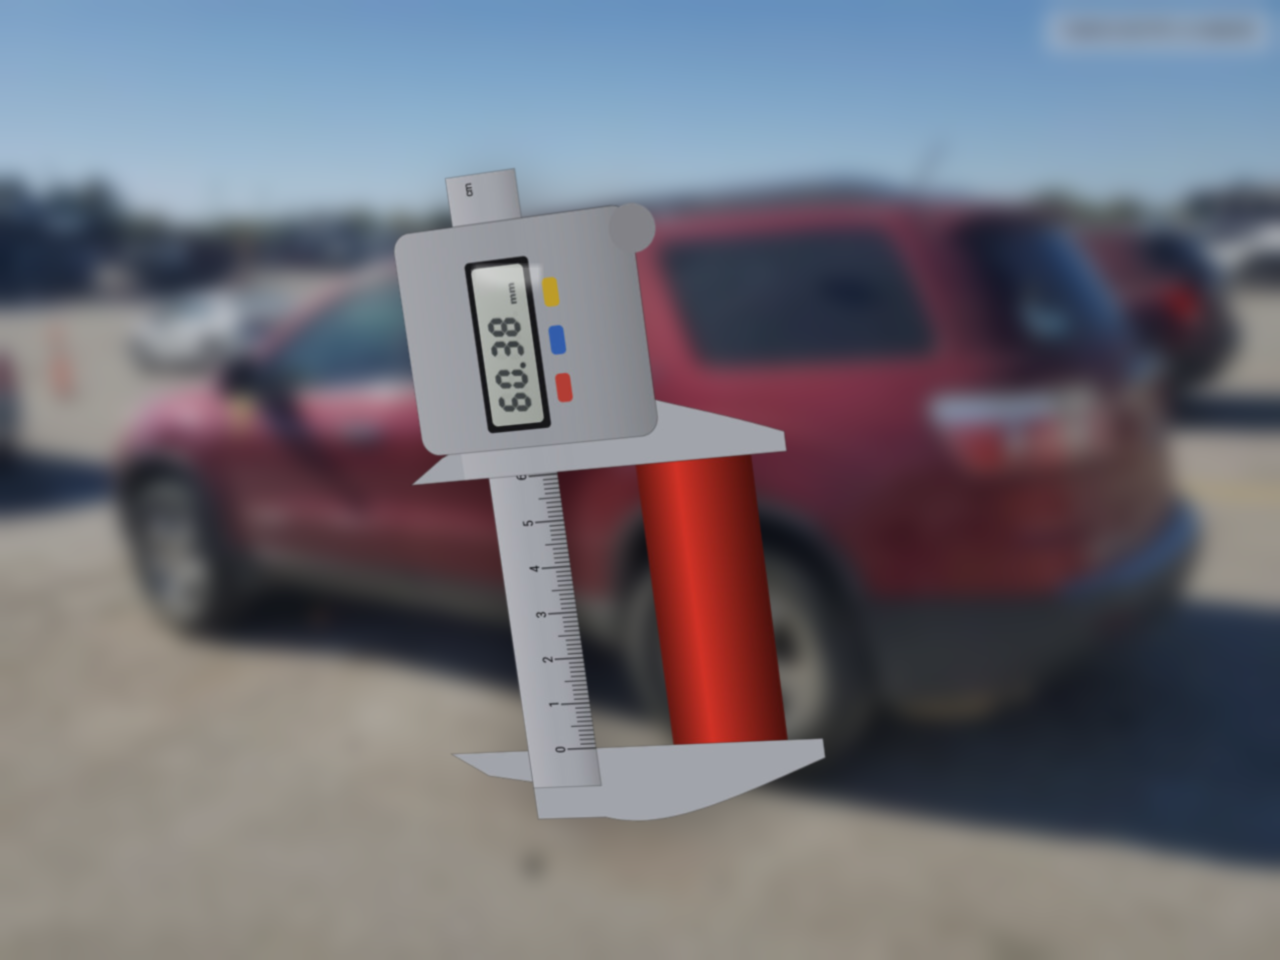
60.38 mm
